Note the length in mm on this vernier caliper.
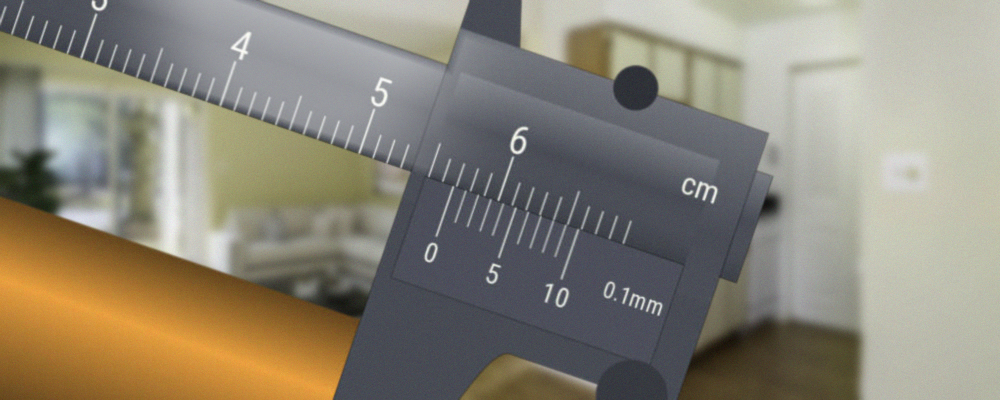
56.8 mm
